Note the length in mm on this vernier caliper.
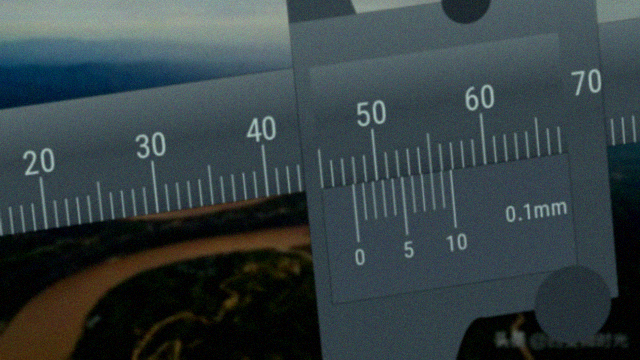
47.8 mm
